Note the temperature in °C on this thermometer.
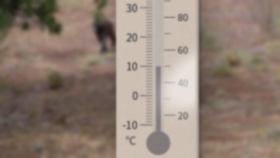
10 °C
